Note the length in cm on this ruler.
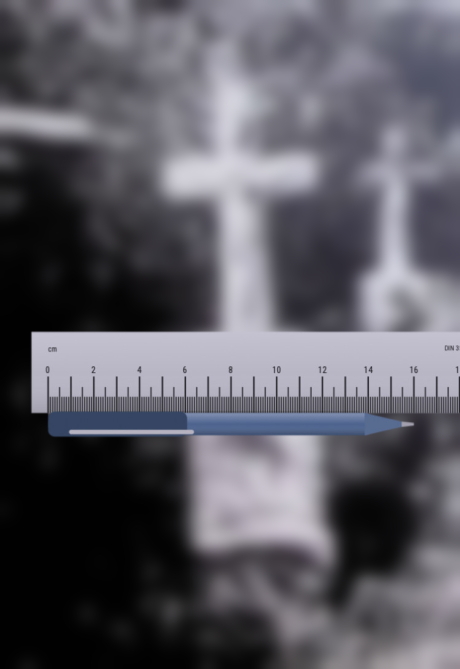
16 cm
